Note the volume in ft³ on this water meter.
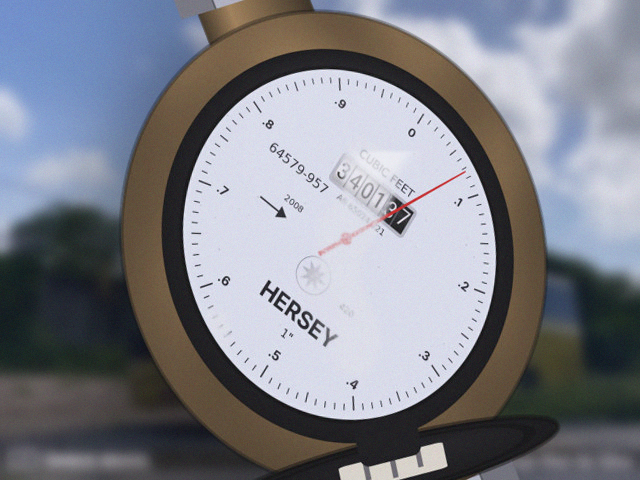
340137.07 ft³
